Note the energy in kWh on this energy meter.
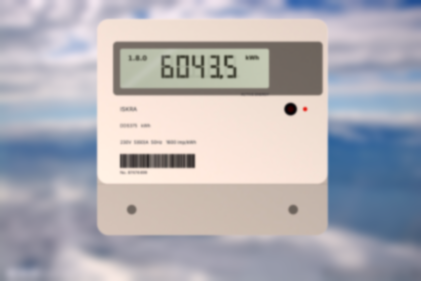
6043.5 kWh
